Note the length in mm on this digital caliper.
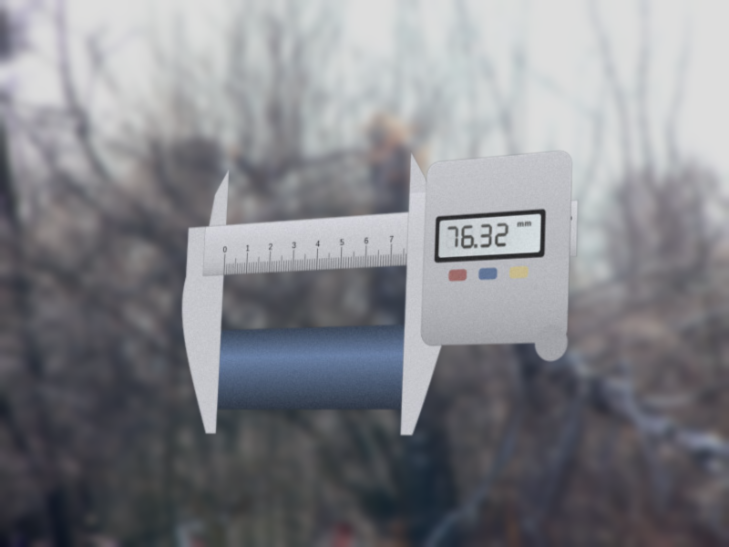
76.32 mm
